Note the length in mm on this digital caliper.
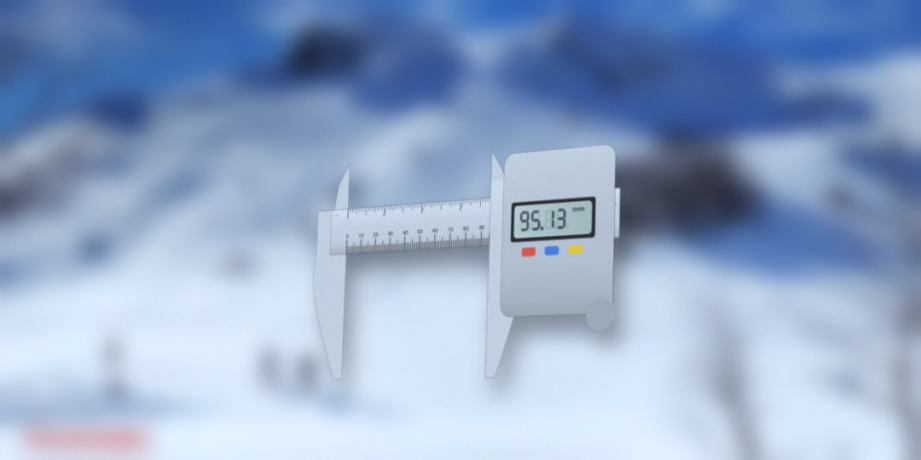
95.13 mm
